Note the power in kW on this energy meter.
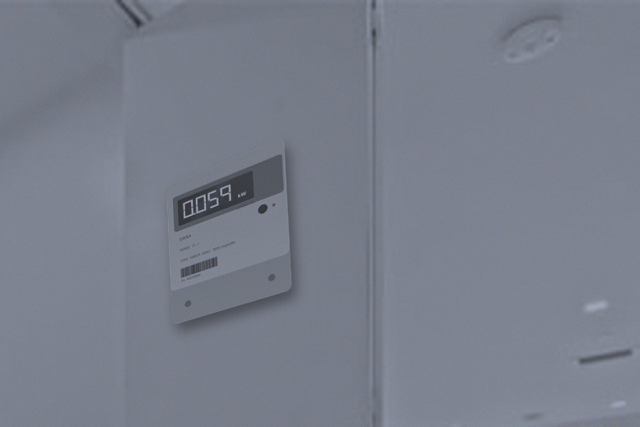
0.059 kW
